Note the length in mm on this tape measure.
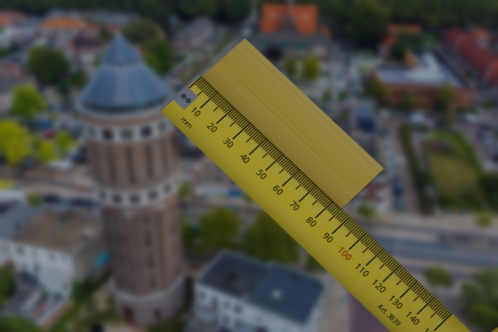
85 mm
